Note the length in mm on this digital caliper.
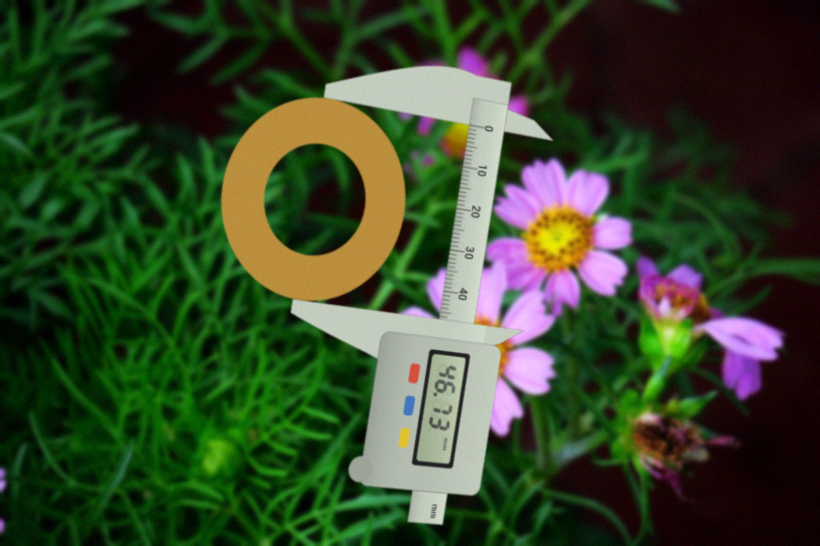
46.73 mm
